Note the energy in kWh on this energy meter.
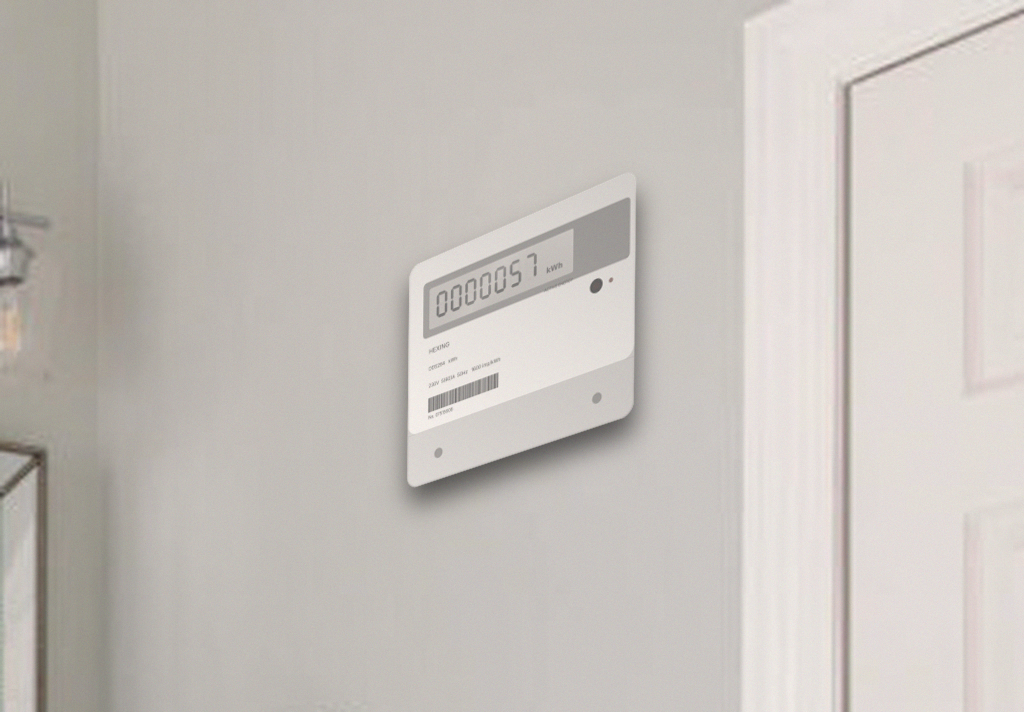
57 kWh
